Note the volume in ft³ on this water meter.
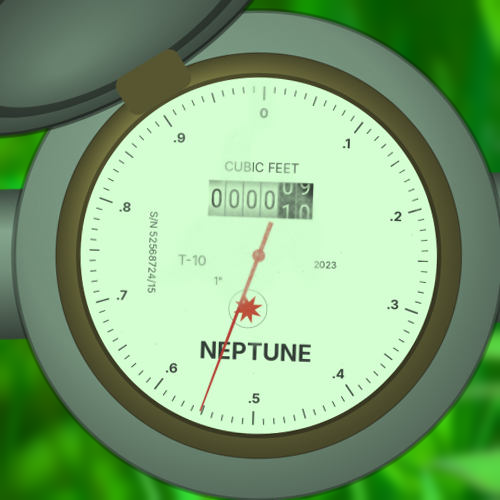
9.55 ft³
